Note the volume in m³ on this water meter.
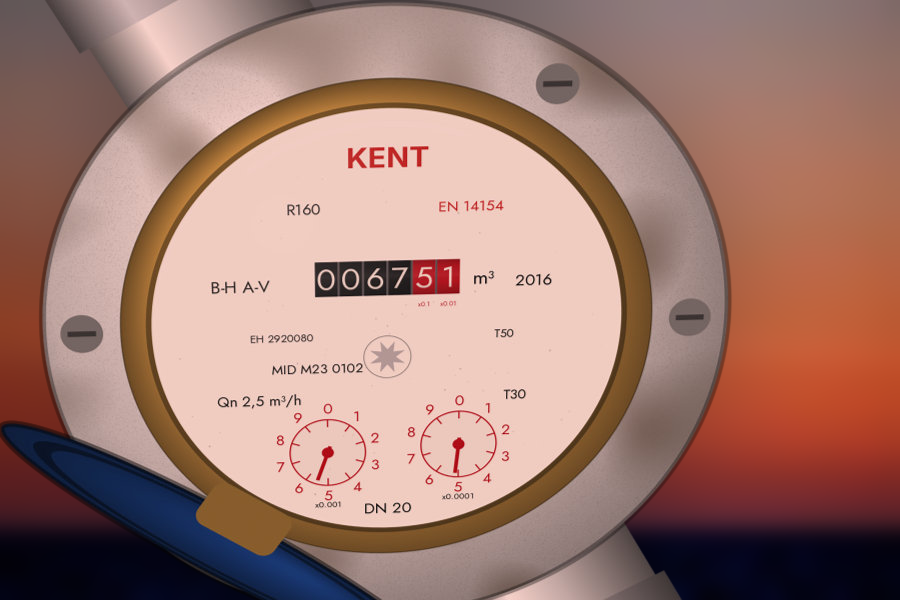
67.5155 m³
